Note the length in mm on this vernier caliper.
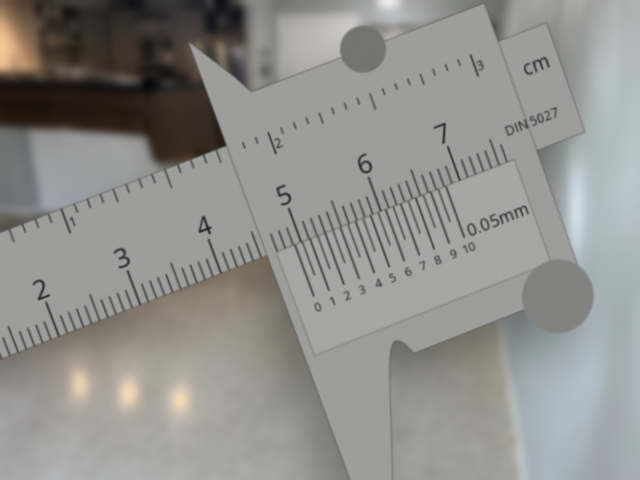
49.2 mm
